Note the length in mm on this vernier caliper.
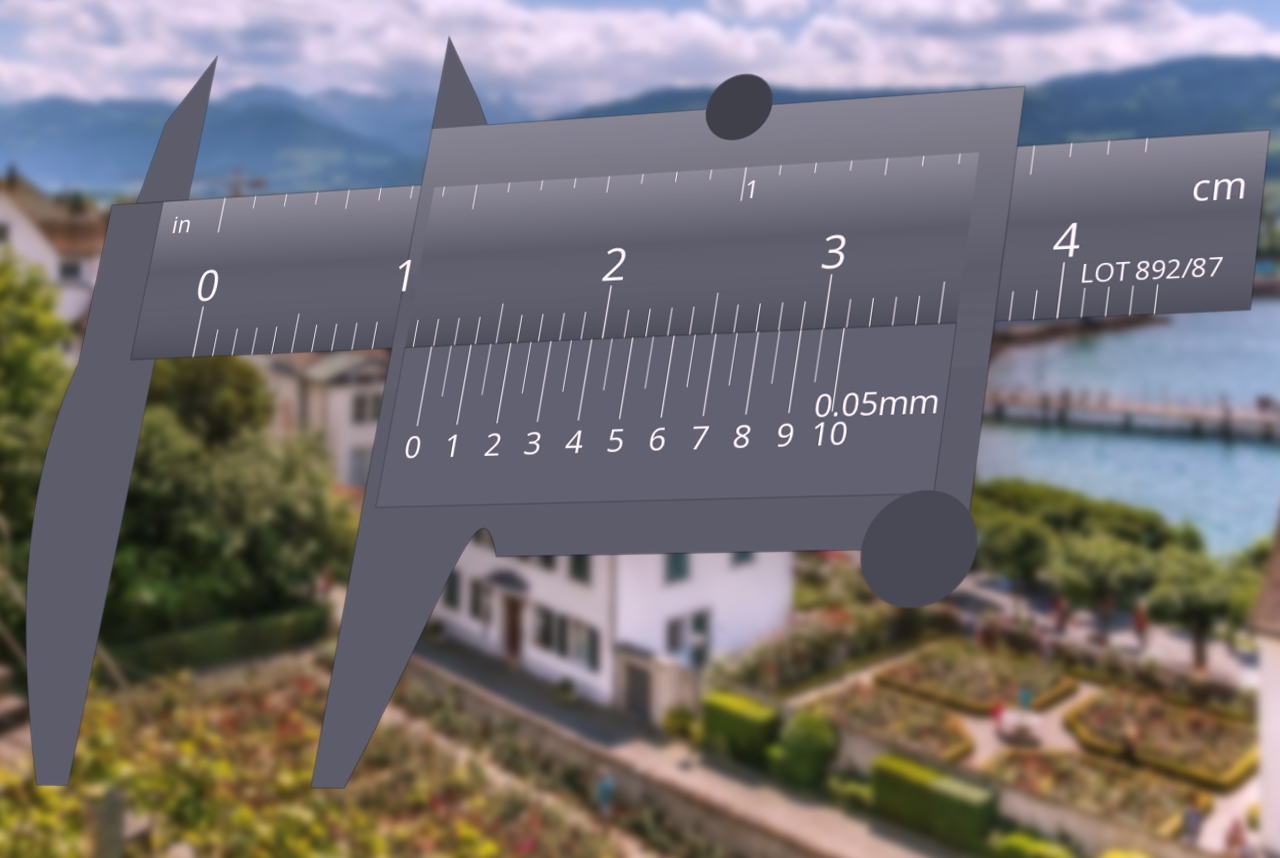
11.9 mm
